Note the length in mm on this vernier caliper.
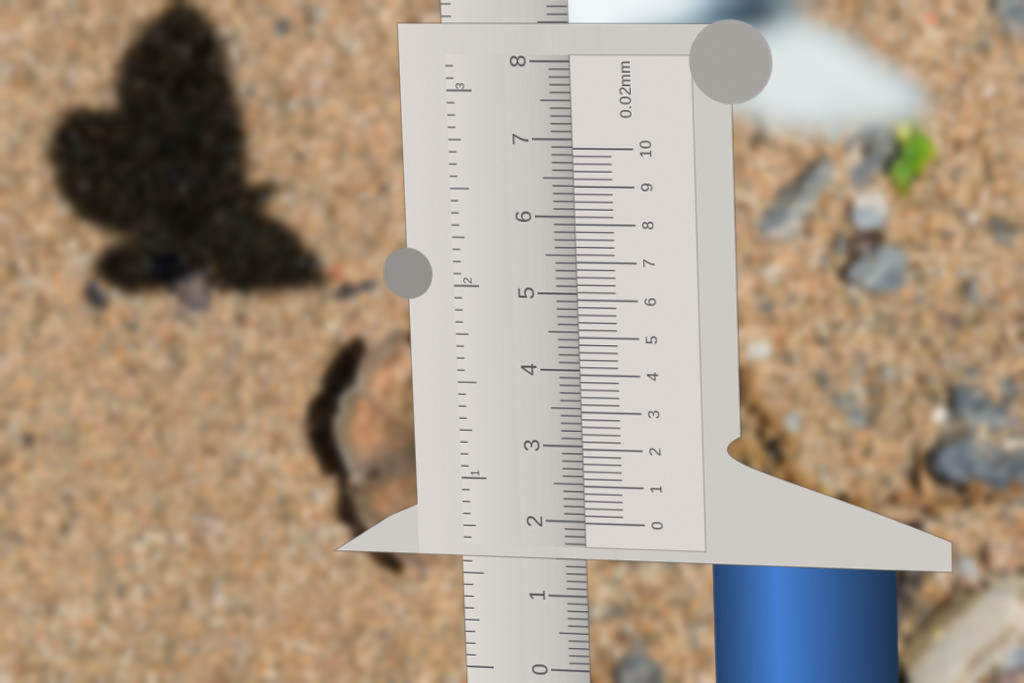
19.8 mm
